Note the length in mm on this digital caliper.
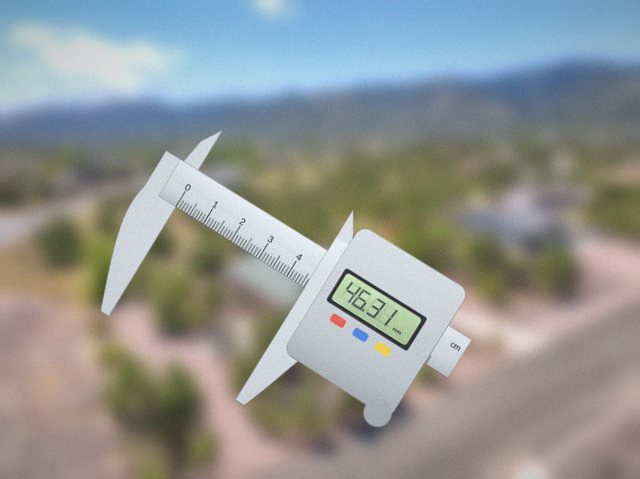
46.31 mm
